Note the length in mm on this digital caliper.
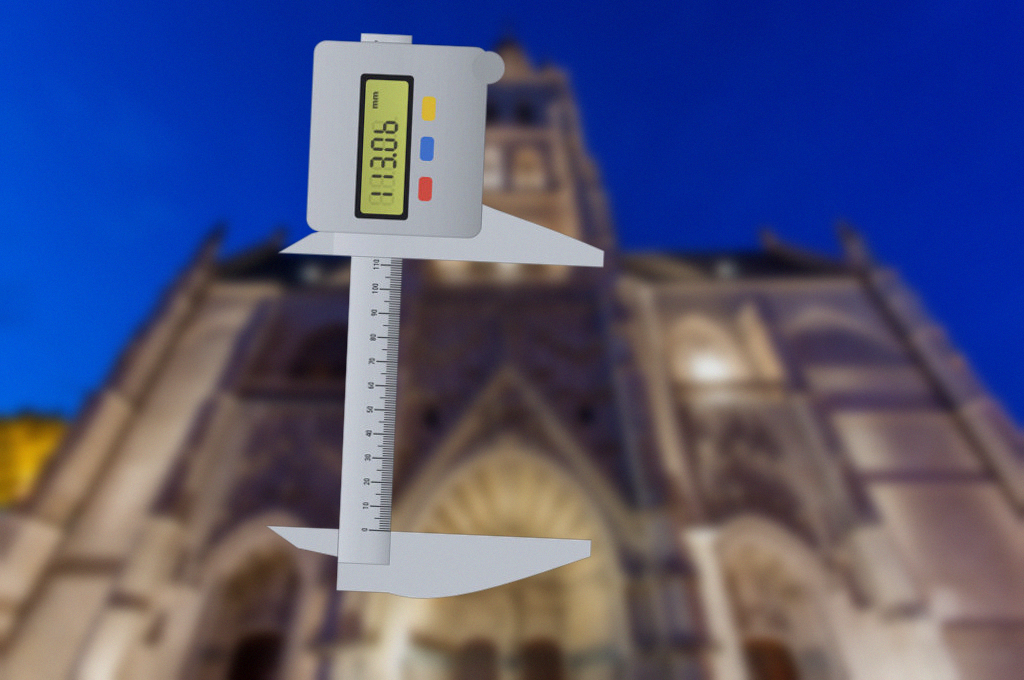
113.06 mm
